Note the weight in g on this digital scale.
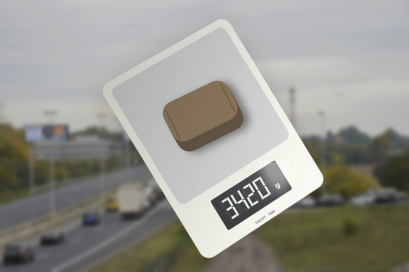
3420 g
